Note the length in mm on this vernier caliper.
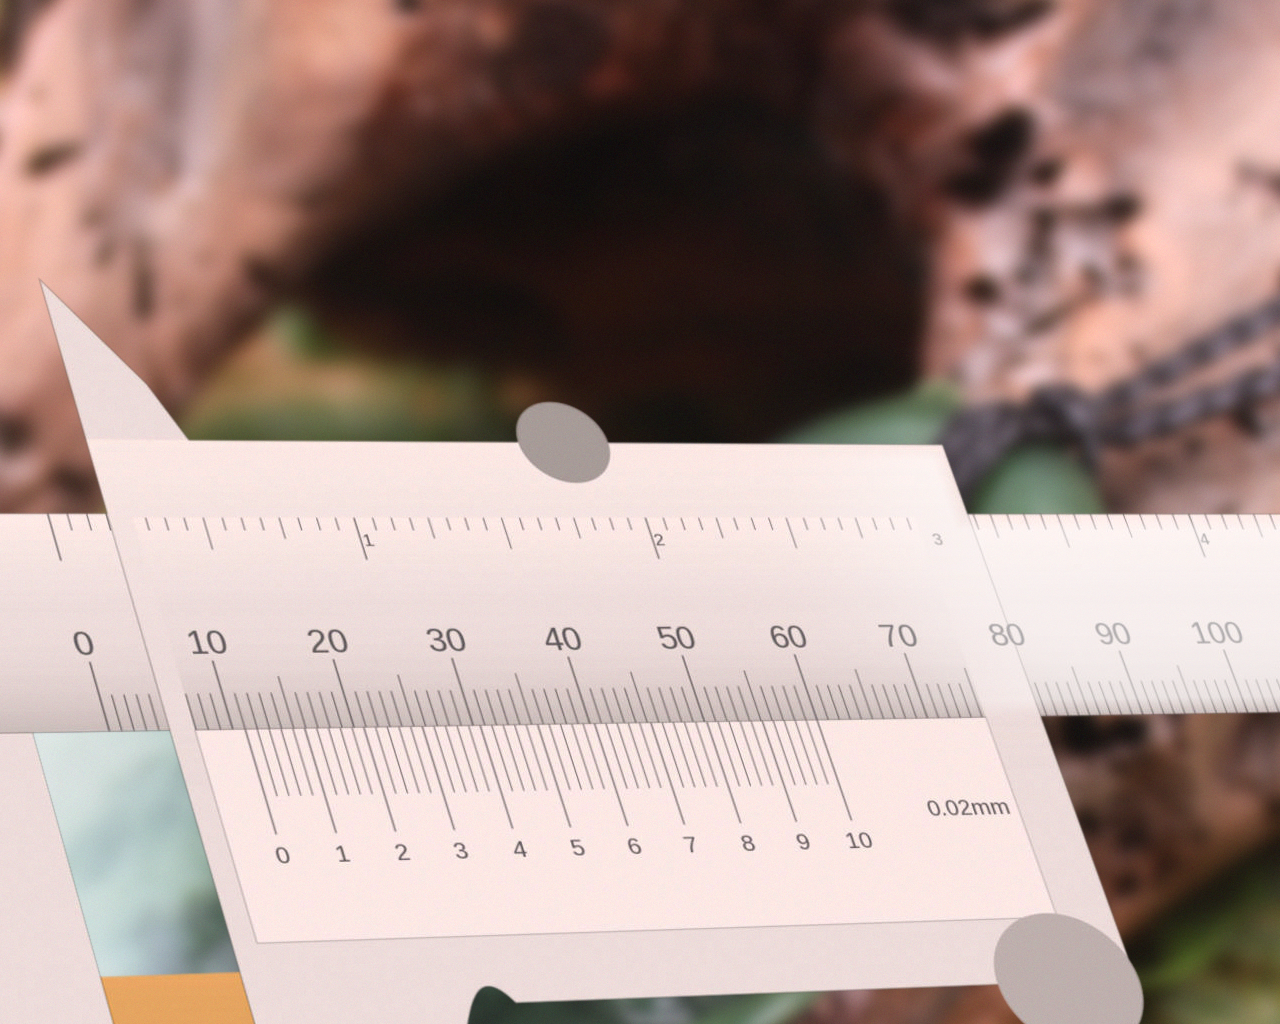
11.0 mm
